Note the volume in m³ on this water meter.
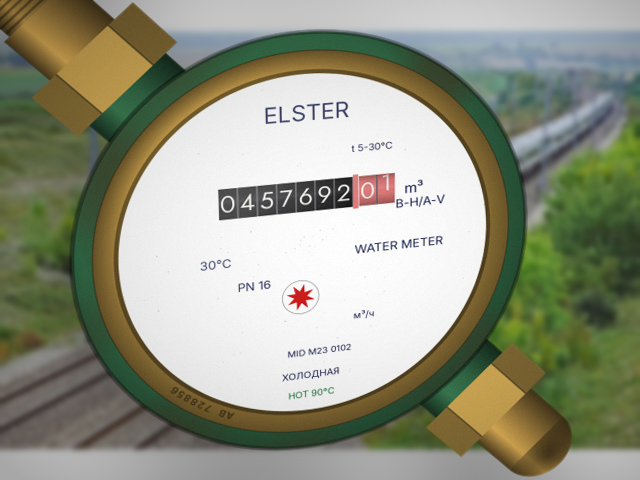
457692.01 m³
